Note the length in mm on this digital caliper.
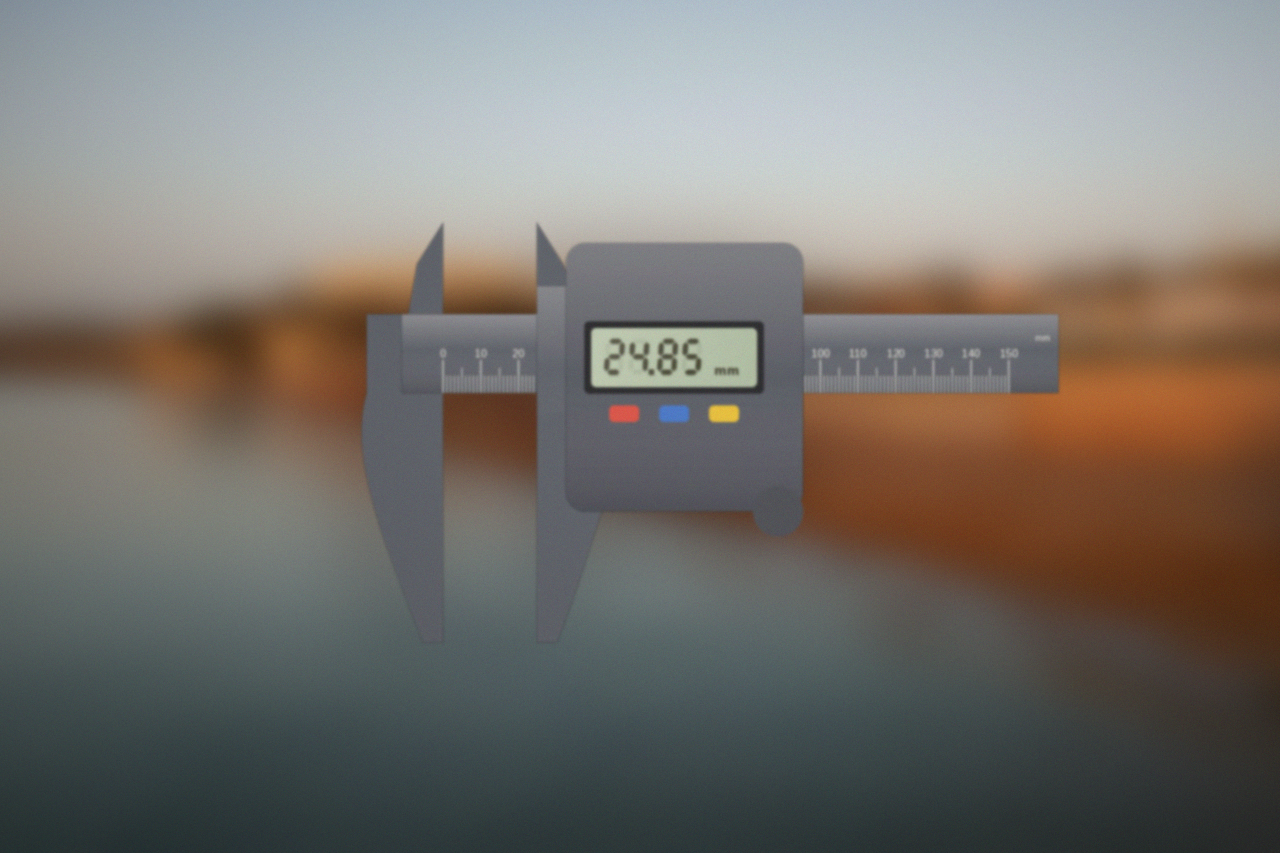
24.85 mm
